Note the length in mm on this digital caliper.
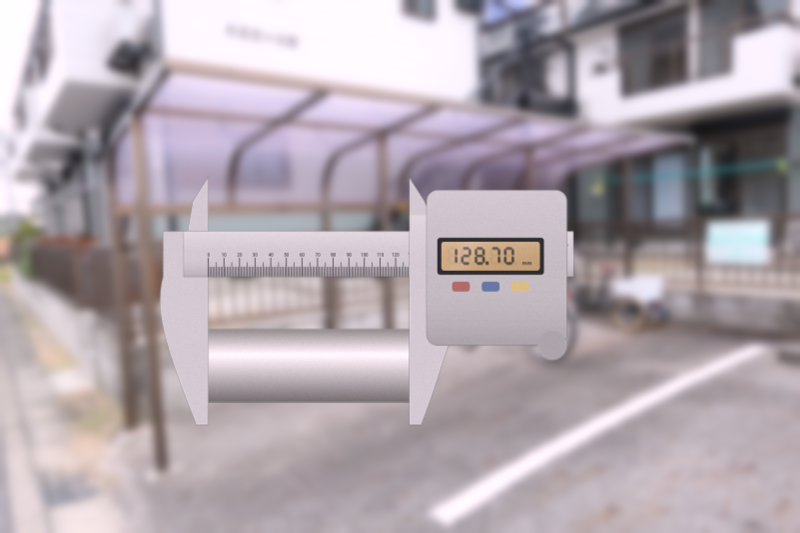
128.70 mm
